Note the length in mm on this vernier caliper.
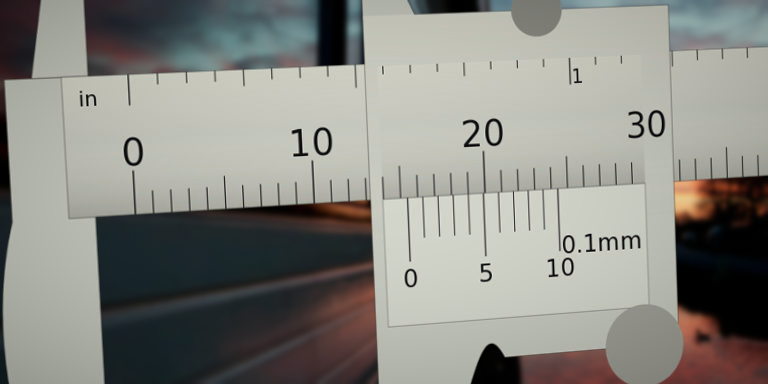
15.4 mm
